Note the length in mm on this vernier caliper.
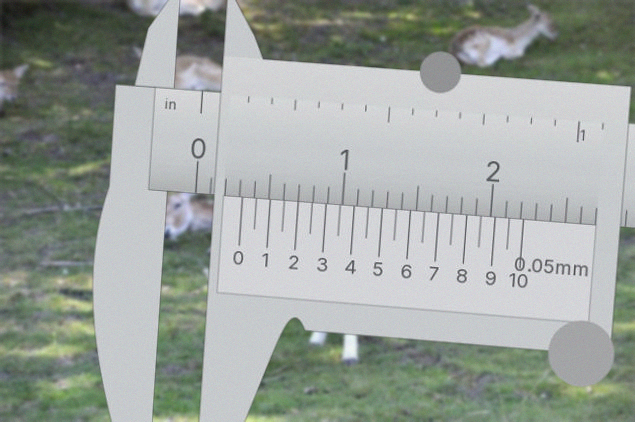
3.2 mm
